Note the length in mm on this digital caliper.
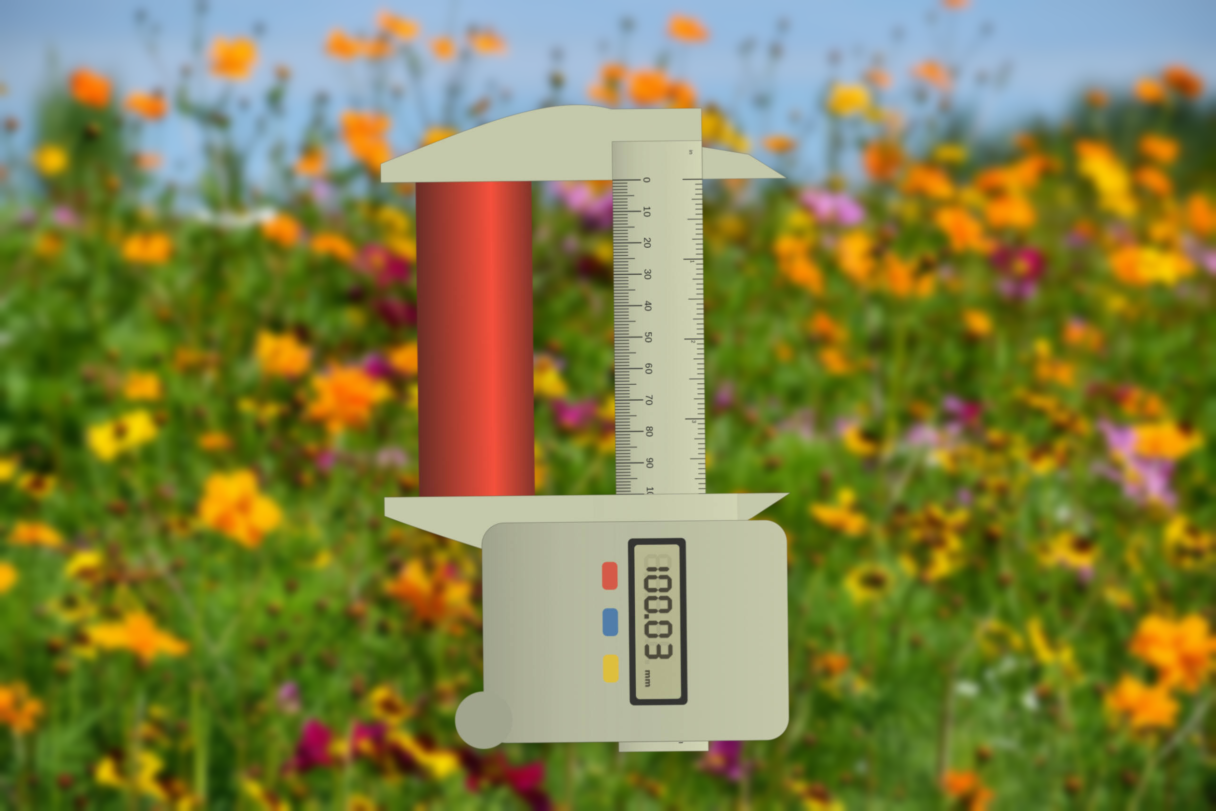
100.03 mm
